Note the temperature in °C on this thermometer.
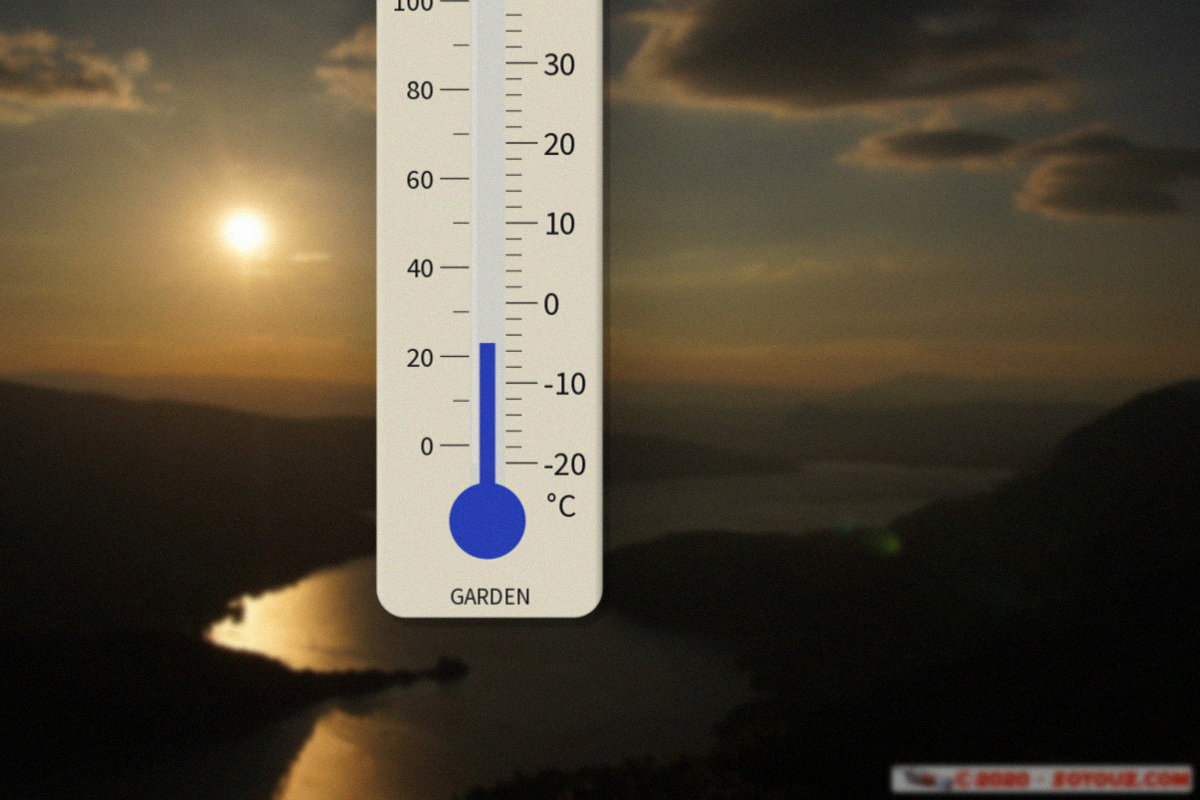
-5 °C
